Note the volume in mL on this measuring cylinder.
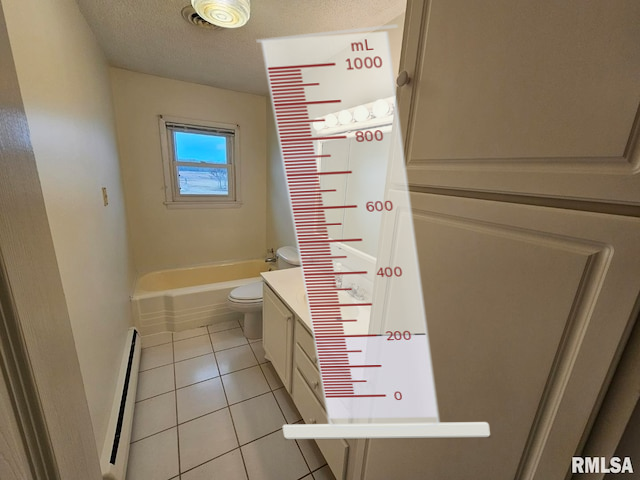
200 mL
